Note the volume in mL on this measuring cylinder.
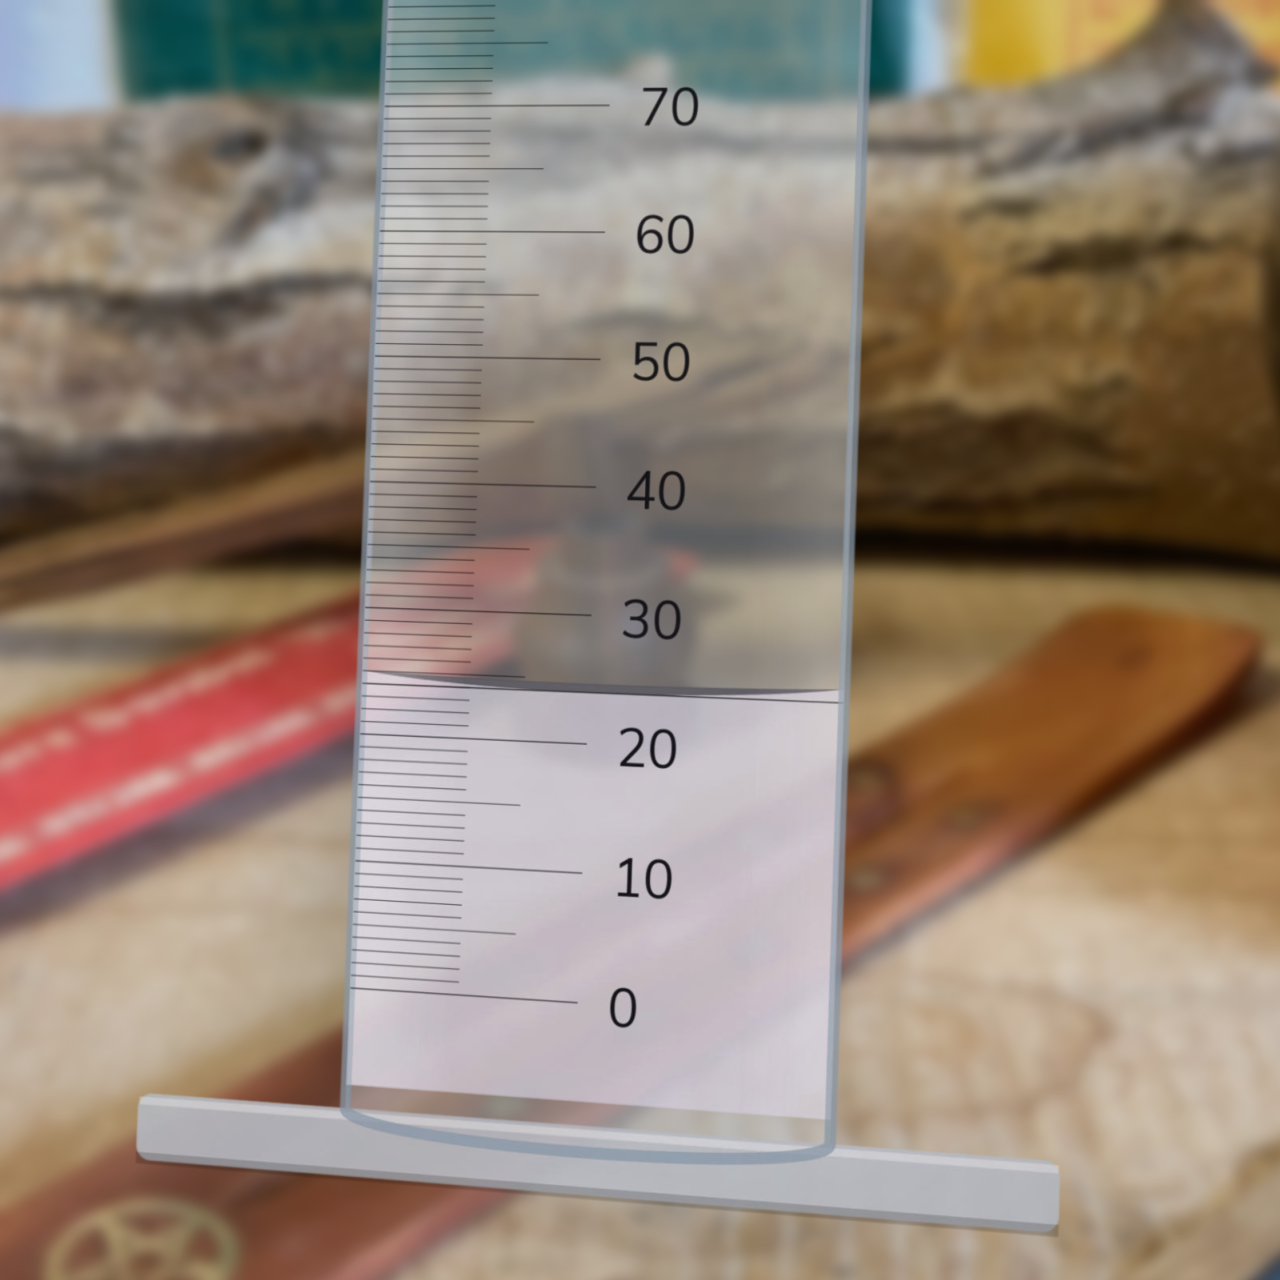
24 mL
